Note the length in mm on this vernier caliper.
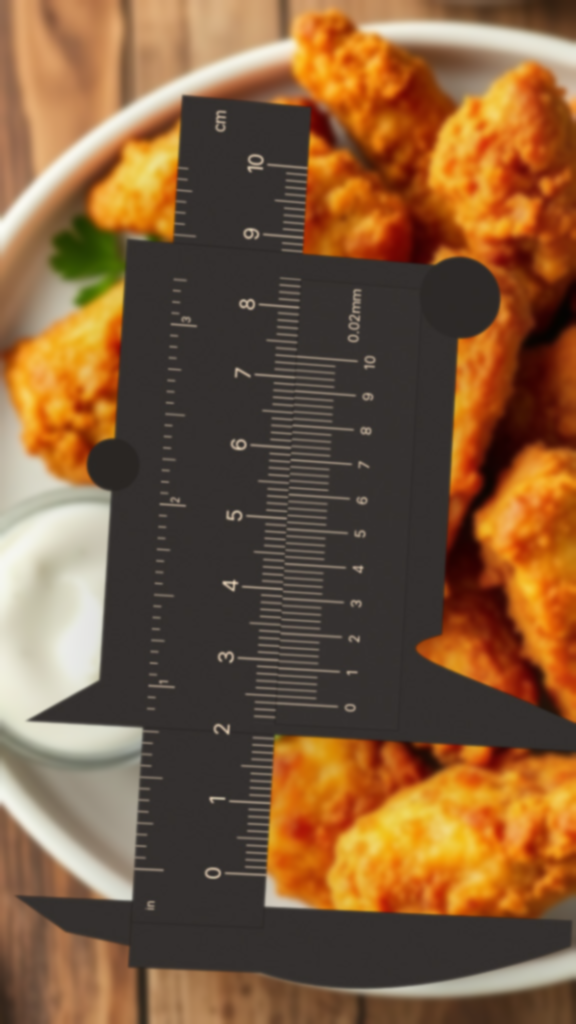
24.0 mm
